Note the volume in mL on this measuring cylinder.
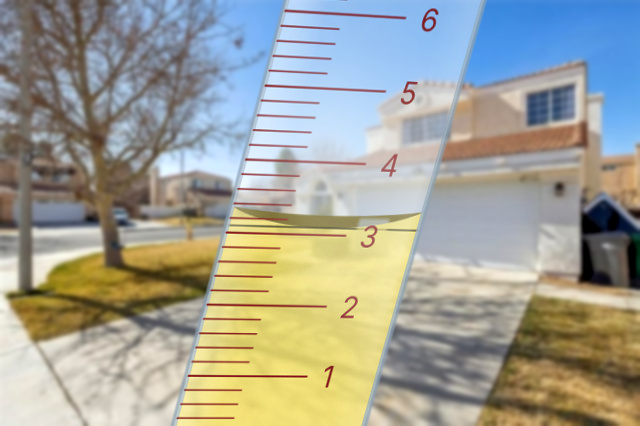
3.1 mL
